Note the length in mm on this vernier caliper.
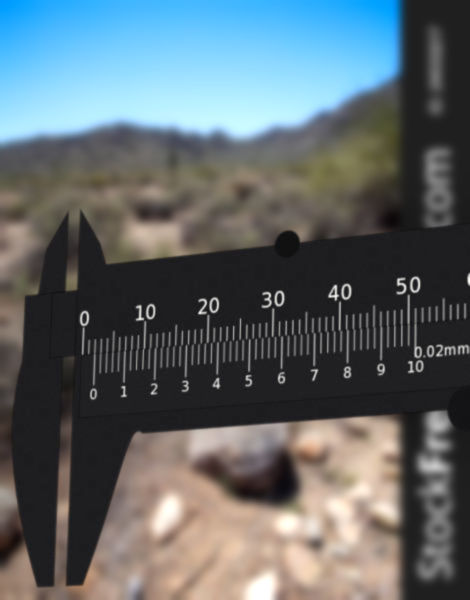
2.0 mm
